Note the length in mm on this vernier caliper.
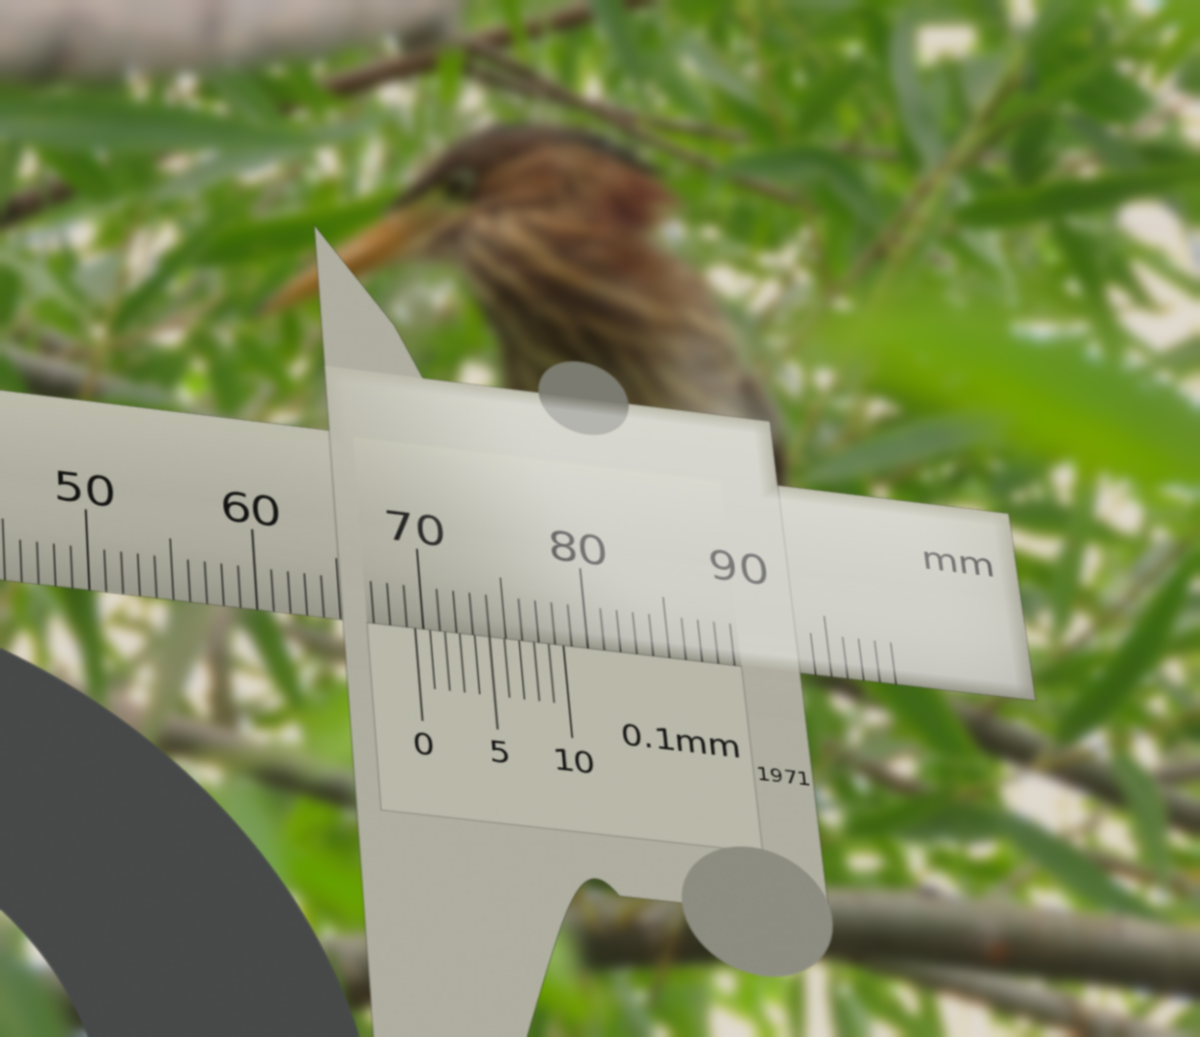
69.5 mm
